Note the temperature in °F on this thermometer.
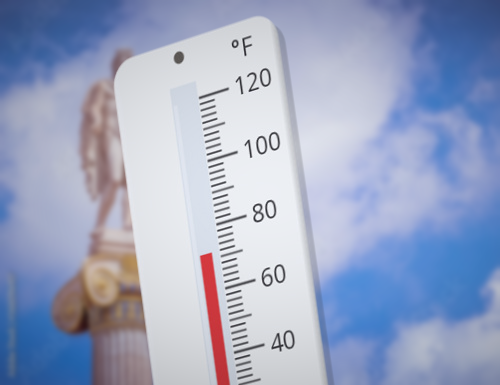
72 °F
